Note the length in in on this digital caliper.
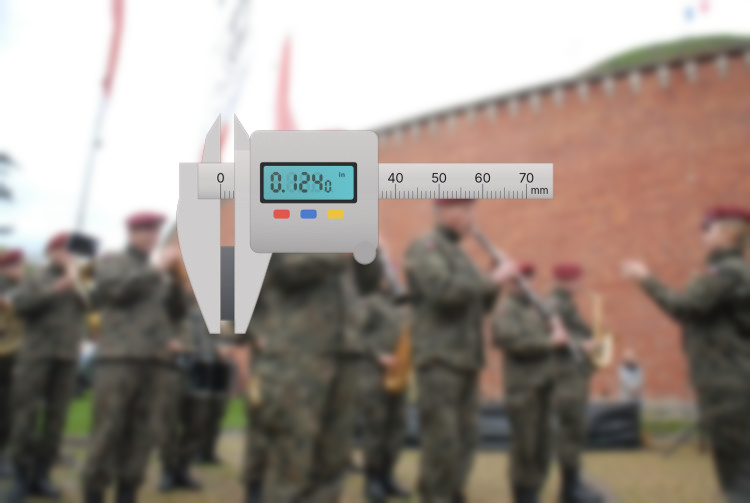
0.1240 in
